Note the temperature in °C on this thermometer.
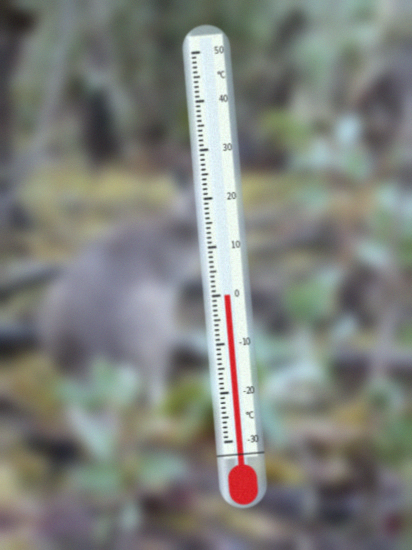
0 °C
